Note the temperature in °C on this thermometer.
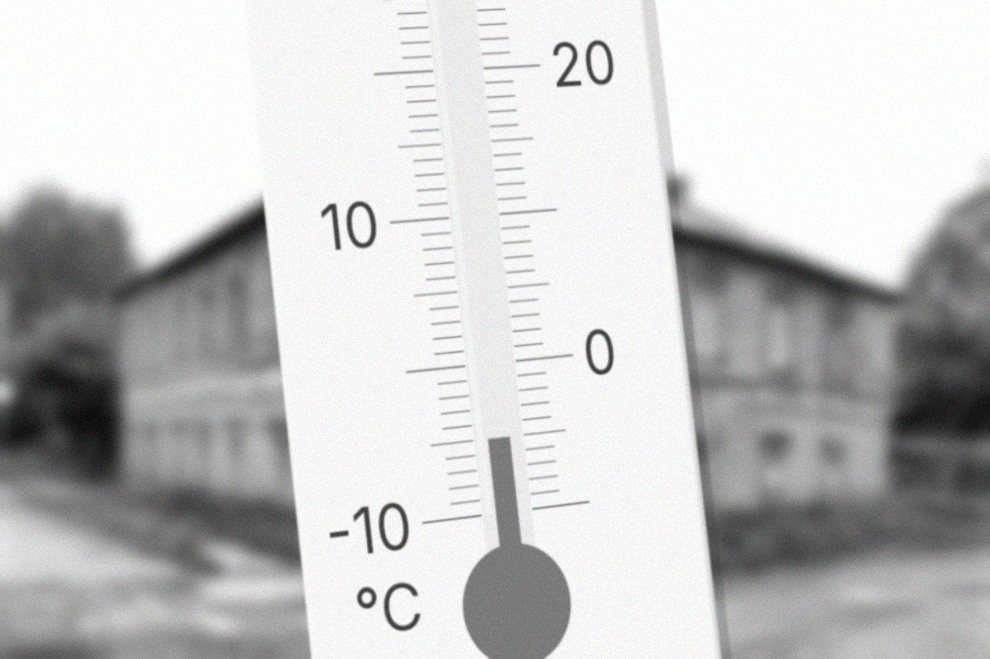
-5 °C
